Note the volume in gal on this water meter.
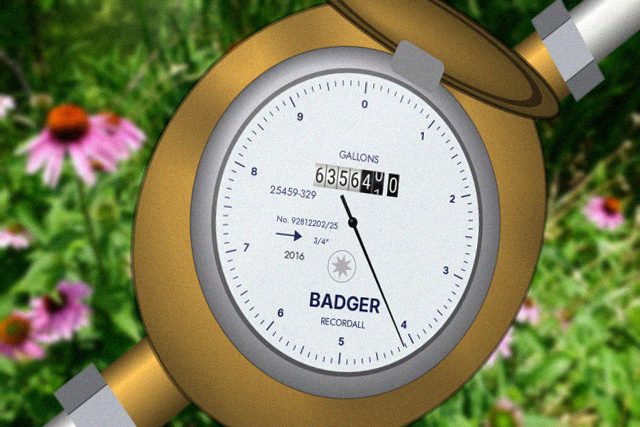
6356404.1 gal
